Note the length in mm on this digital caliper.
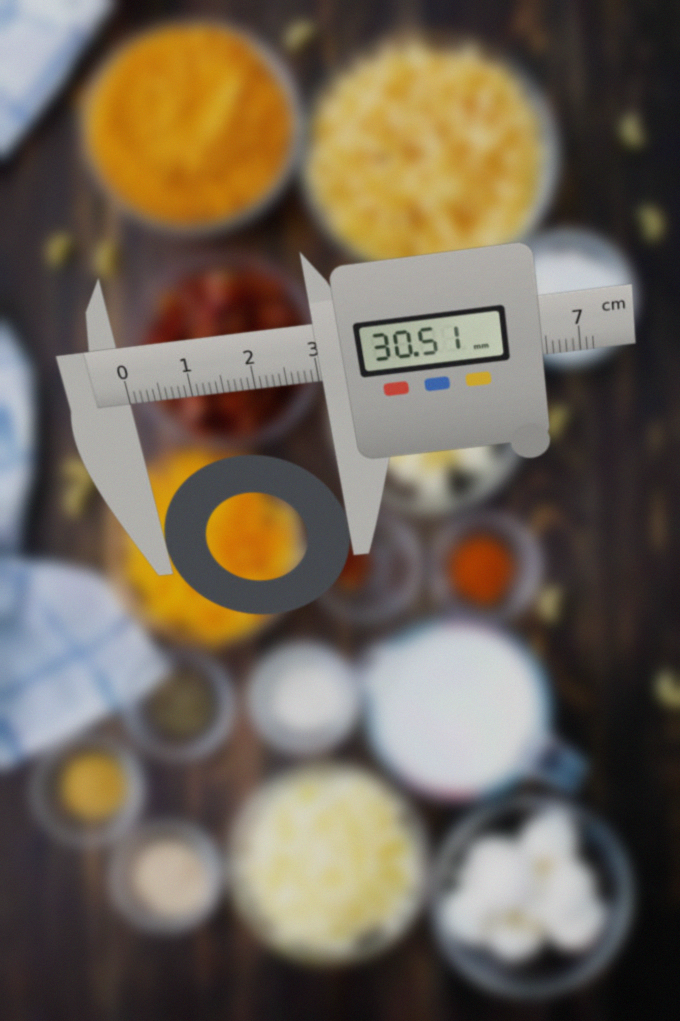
30.51 mm
